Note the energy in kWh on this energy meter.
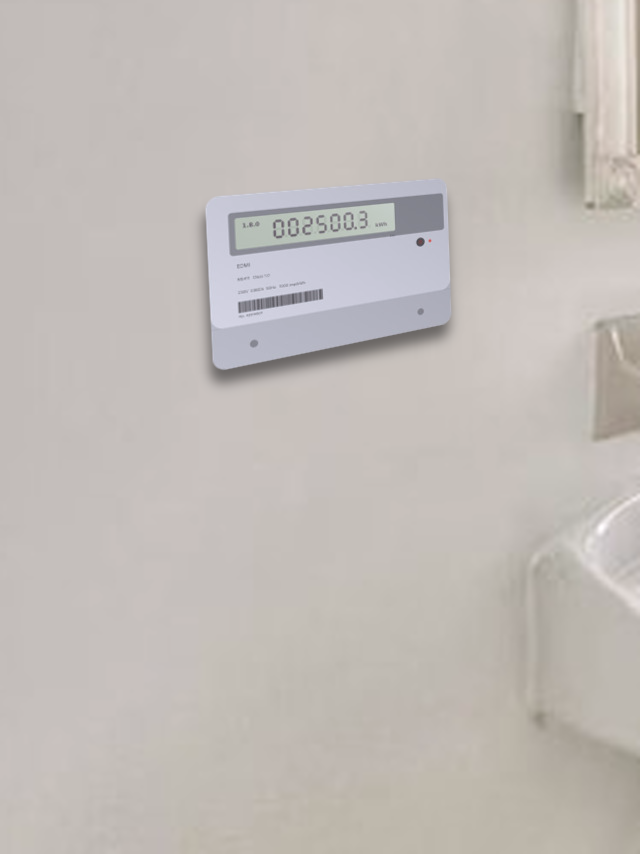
2500.3 kWh
